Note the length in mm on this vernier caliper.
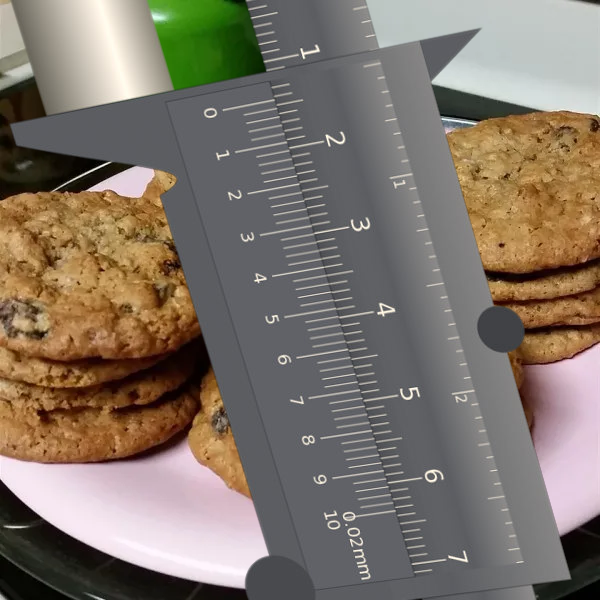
14.4 mm
